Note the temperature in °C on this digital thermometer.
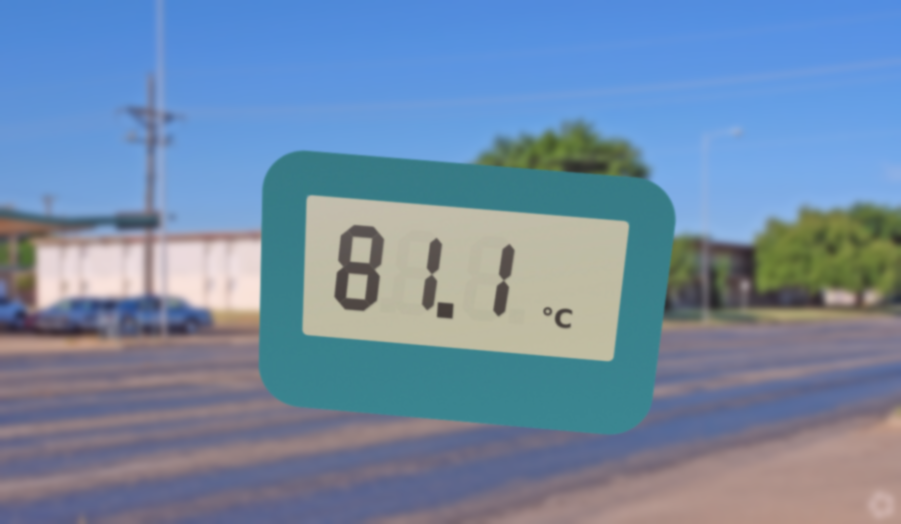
81.1 °C
